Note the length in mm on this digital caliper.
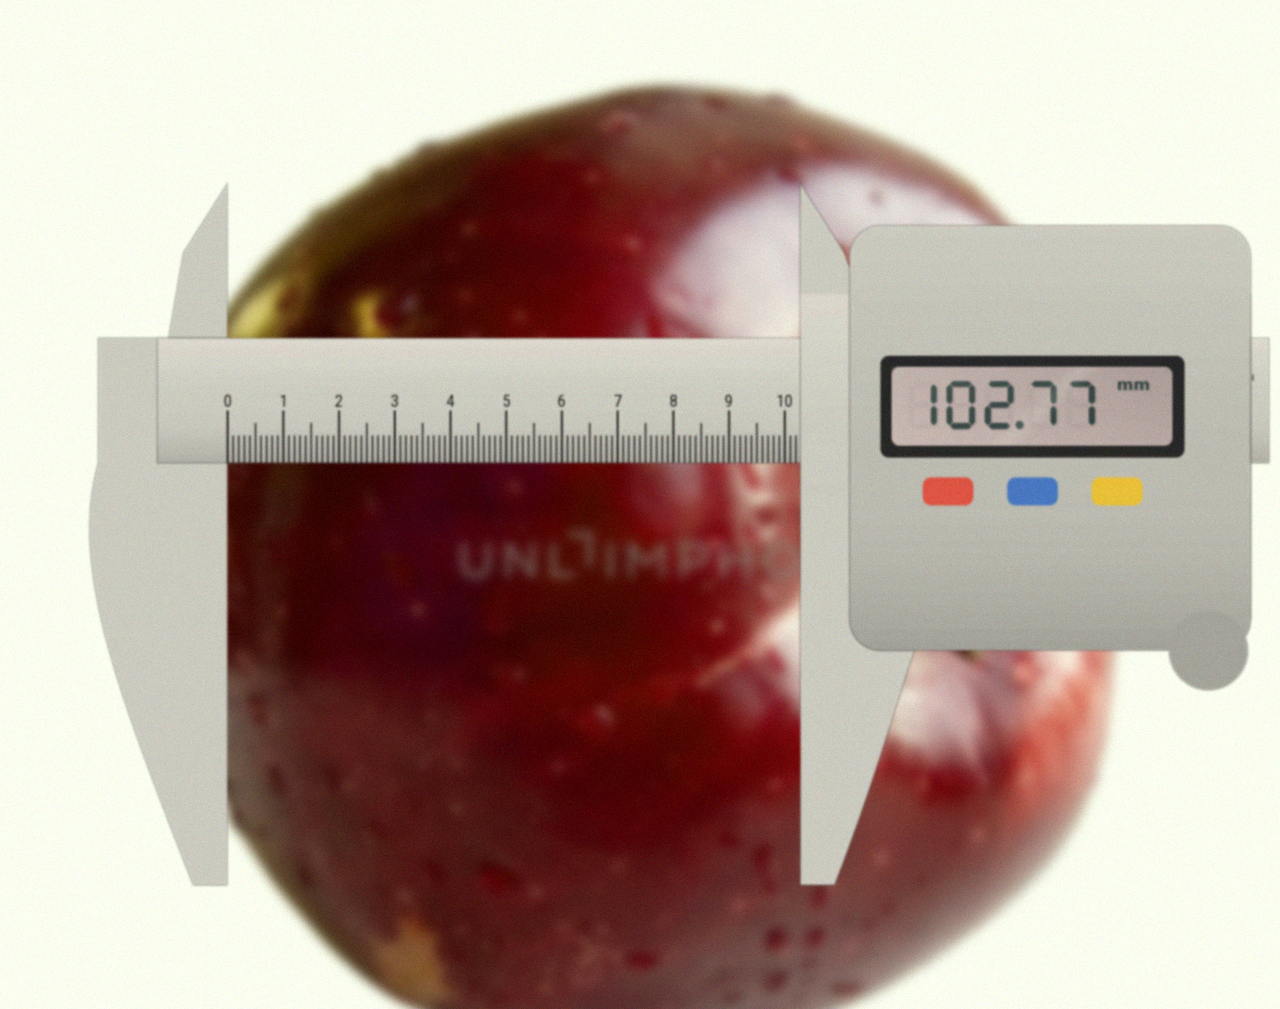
102.77 mm
